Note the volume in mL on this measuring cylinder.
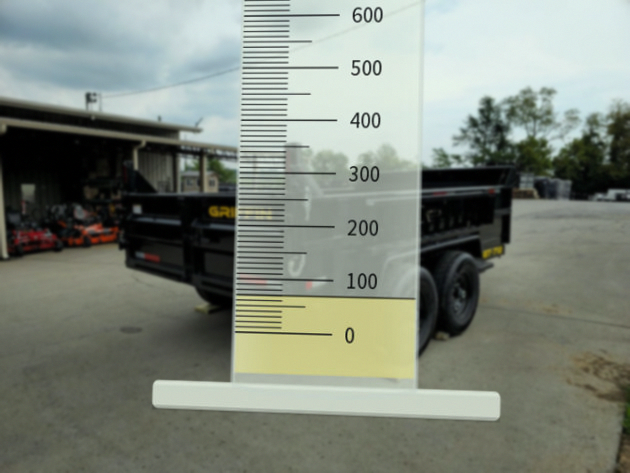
70 mL
